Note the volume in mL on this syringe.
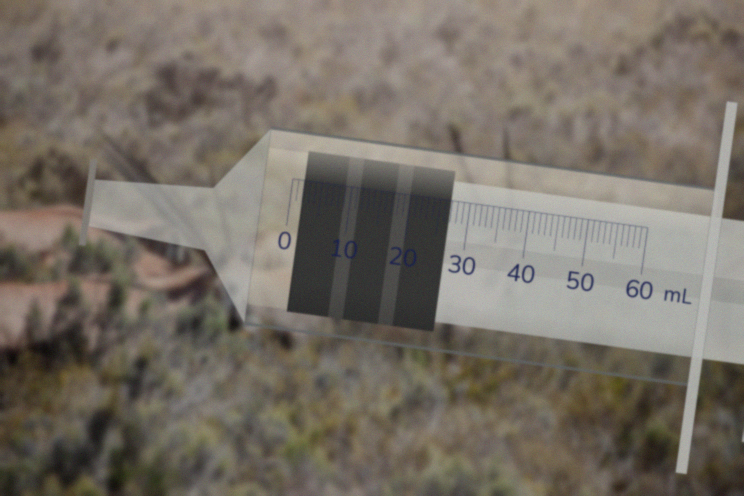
2 mL
